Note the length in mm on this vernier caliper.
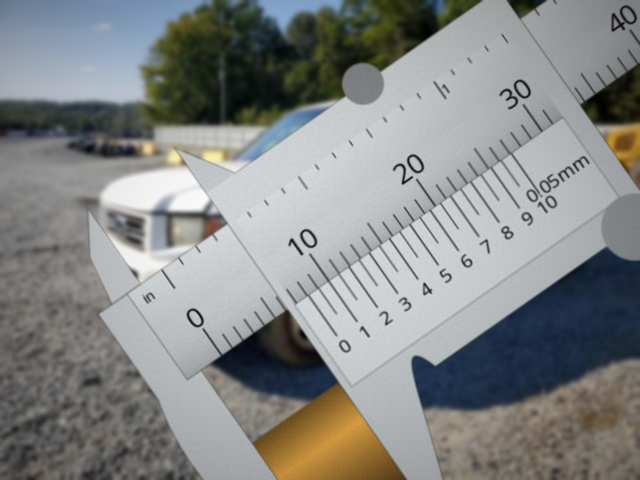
8.1 mm
